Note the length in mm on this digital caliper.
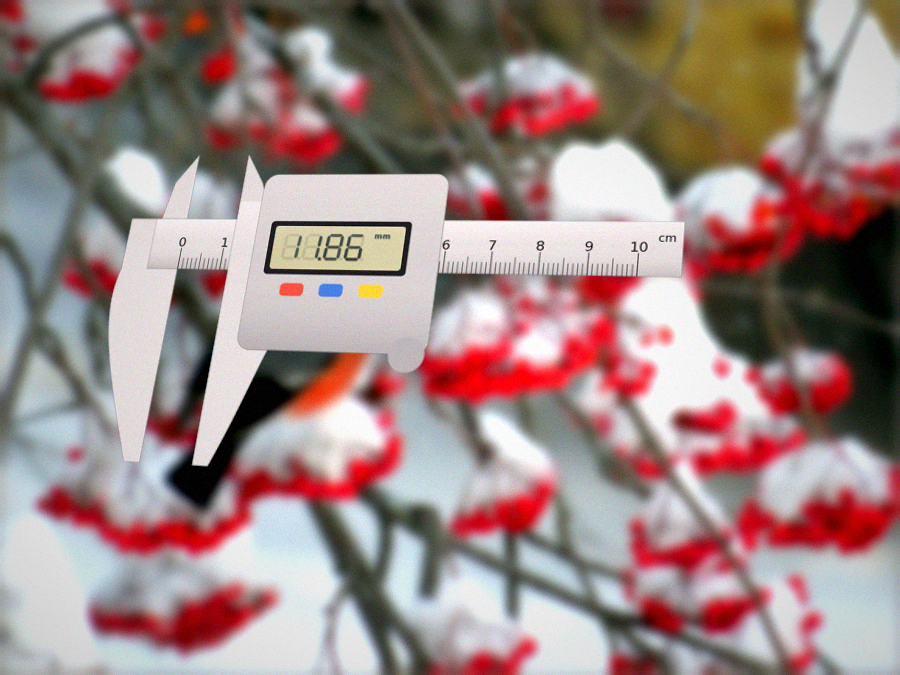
11.86 mm
